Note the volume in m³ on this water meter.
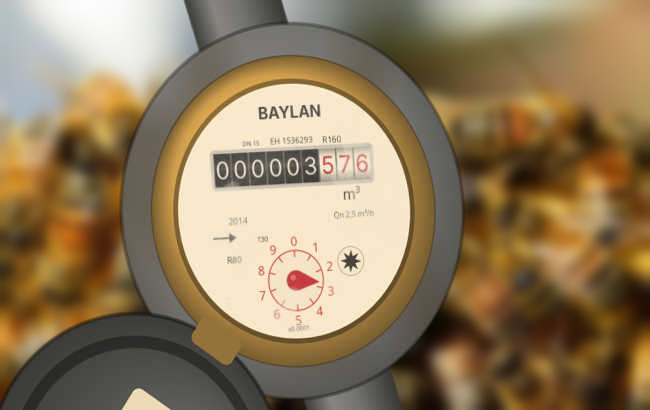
3.5762 m³
